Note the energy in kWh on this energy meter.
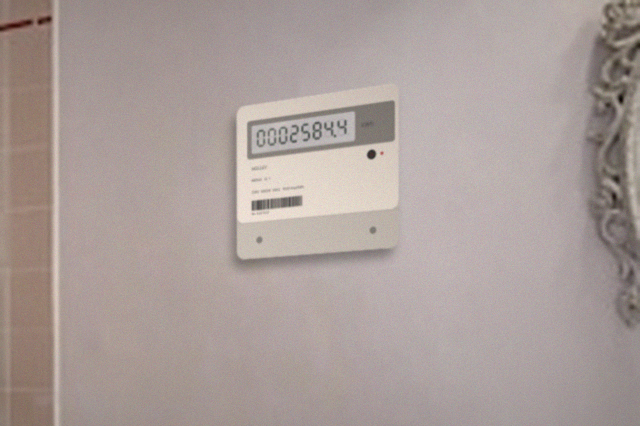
2584.4 kWh
